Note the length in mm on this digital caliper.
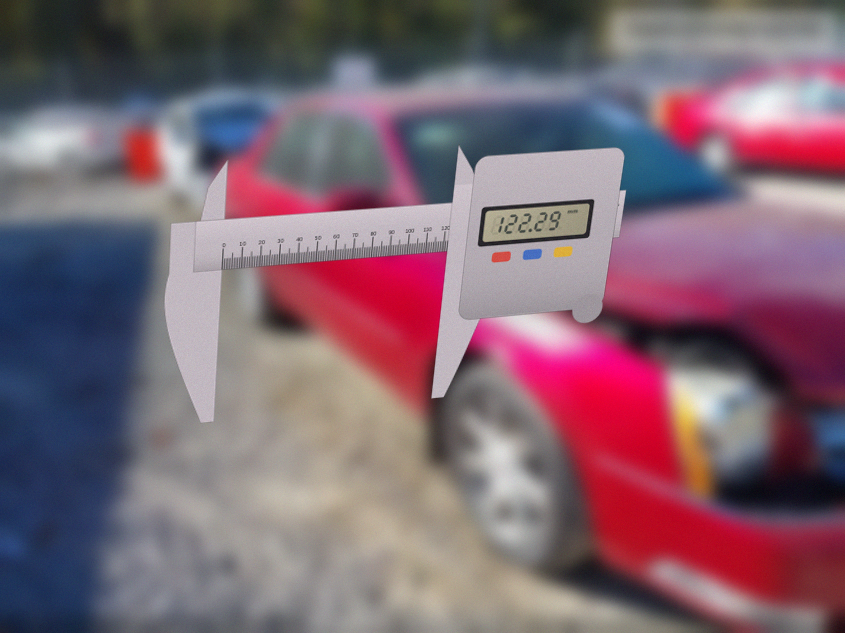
122.29 mm
